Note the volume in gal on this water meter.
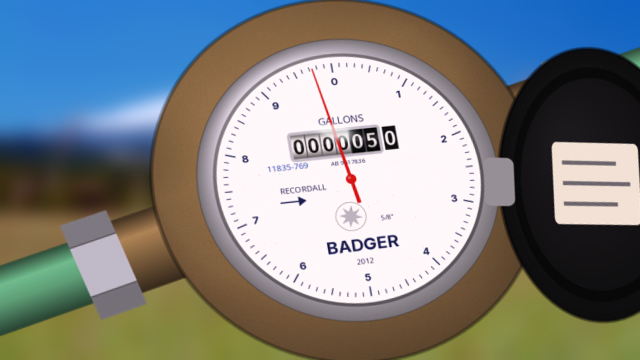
49.7 gal
